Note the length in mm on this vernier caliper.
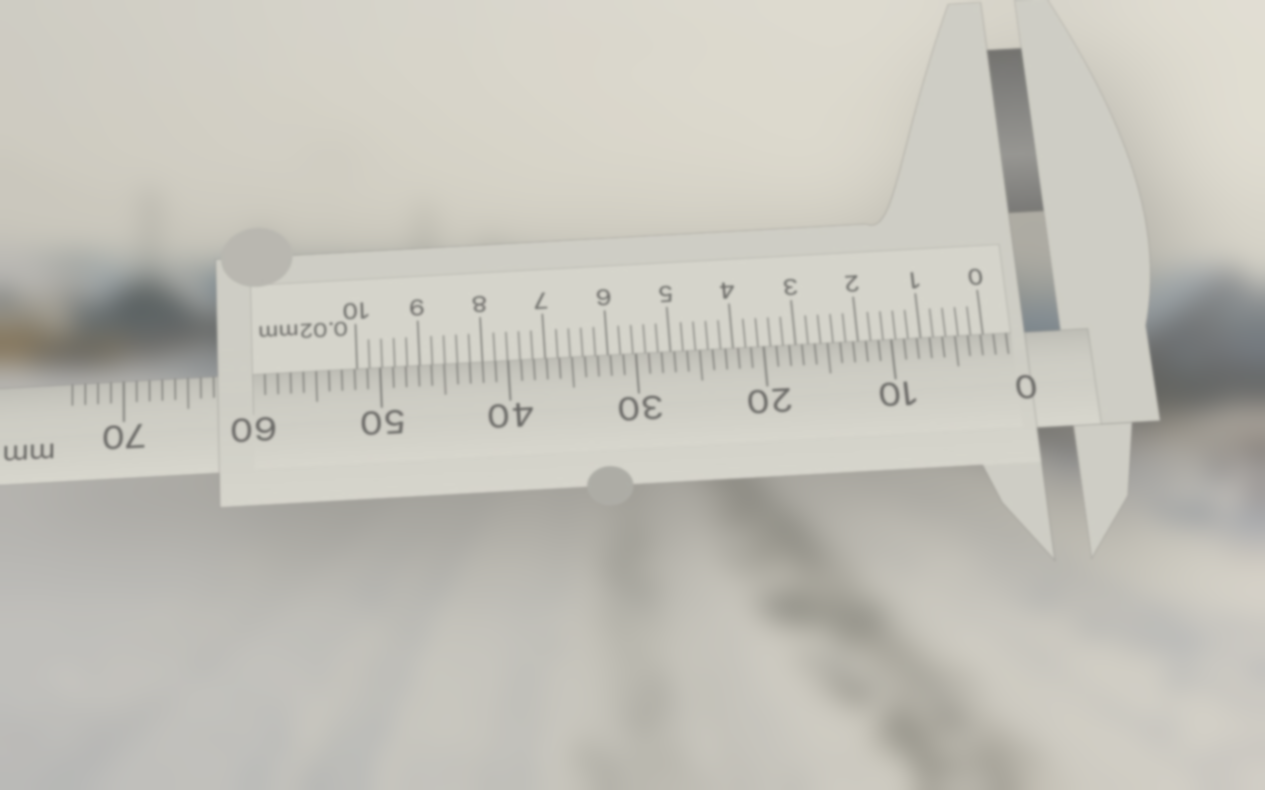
2.8 mm
